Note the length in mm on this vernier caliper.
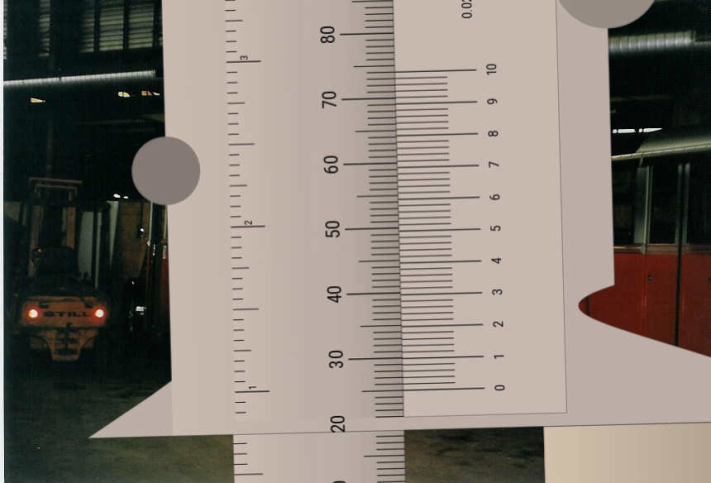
25.0 mm
